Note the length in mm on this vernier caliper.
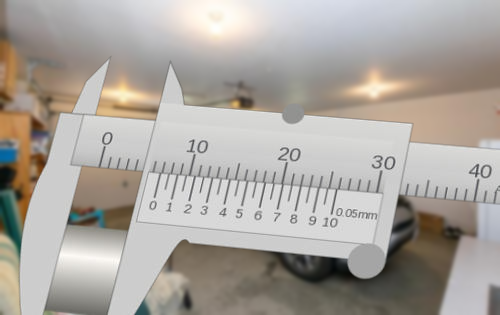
6.8 mm
